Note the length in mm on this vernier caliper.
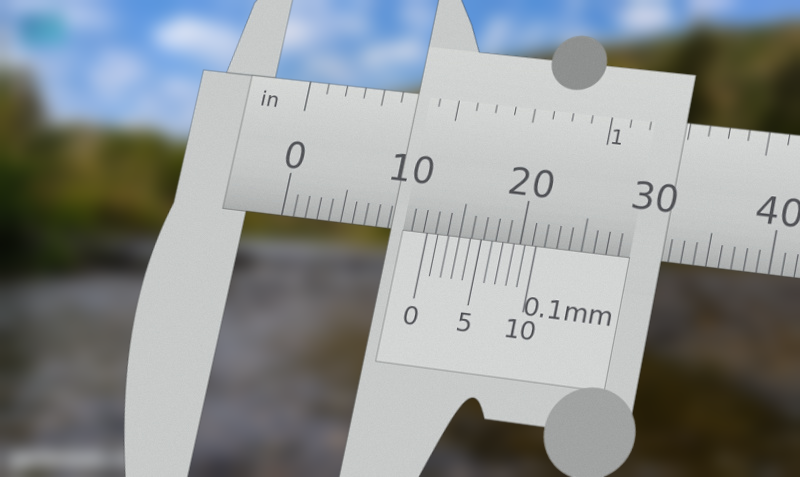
12.3 mm
